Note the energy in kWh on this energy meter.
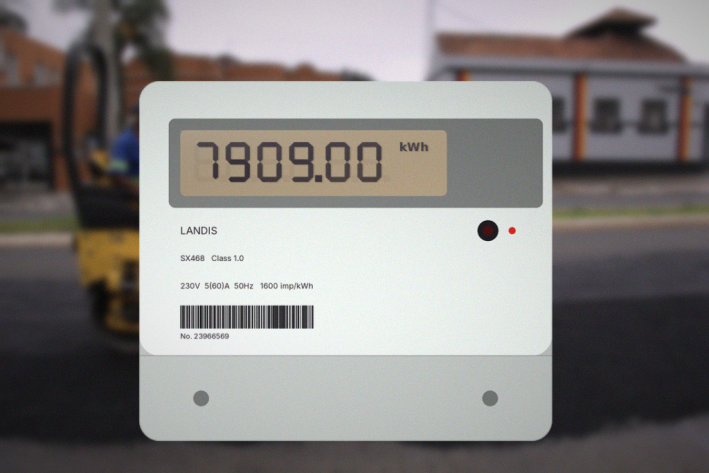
7909.00 kWh
